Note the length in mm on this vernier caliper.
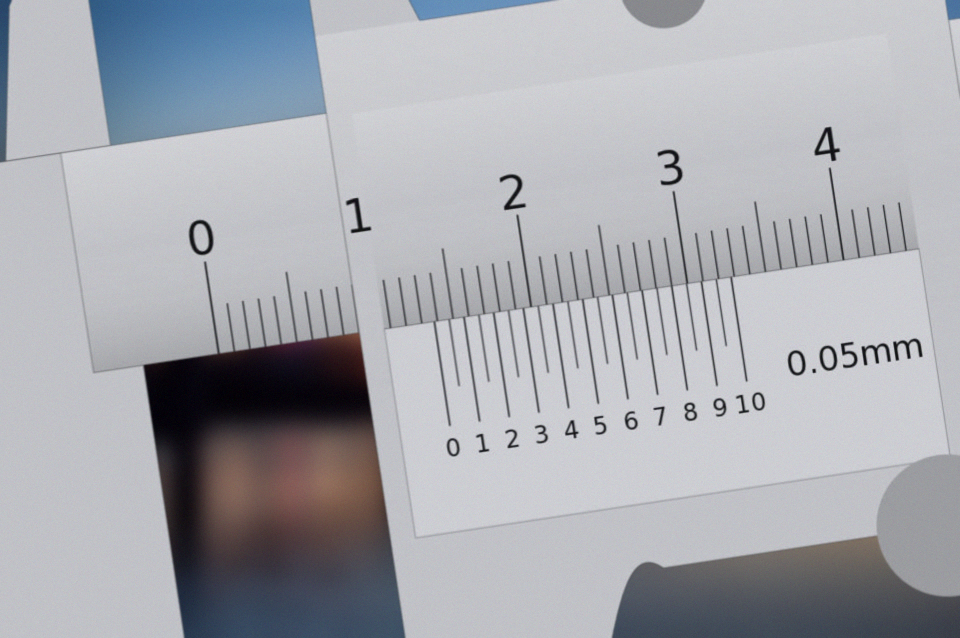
13.8 mm
